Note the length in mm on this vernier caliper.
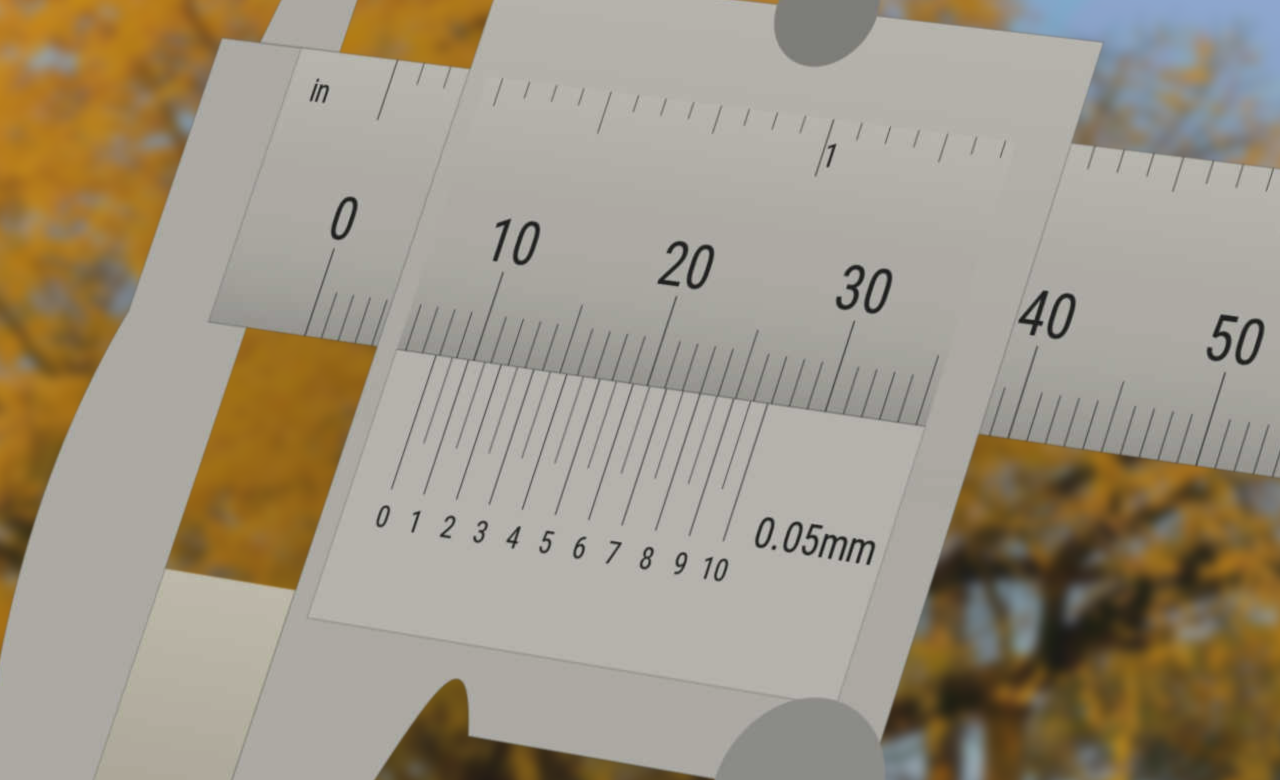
7.8 mm
